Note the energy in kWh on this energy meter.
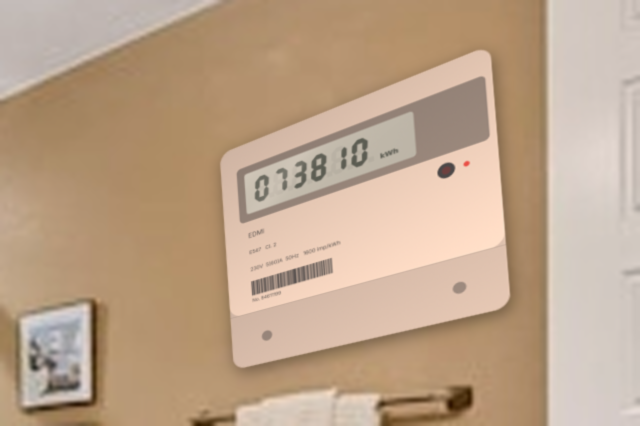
73810 kWh
